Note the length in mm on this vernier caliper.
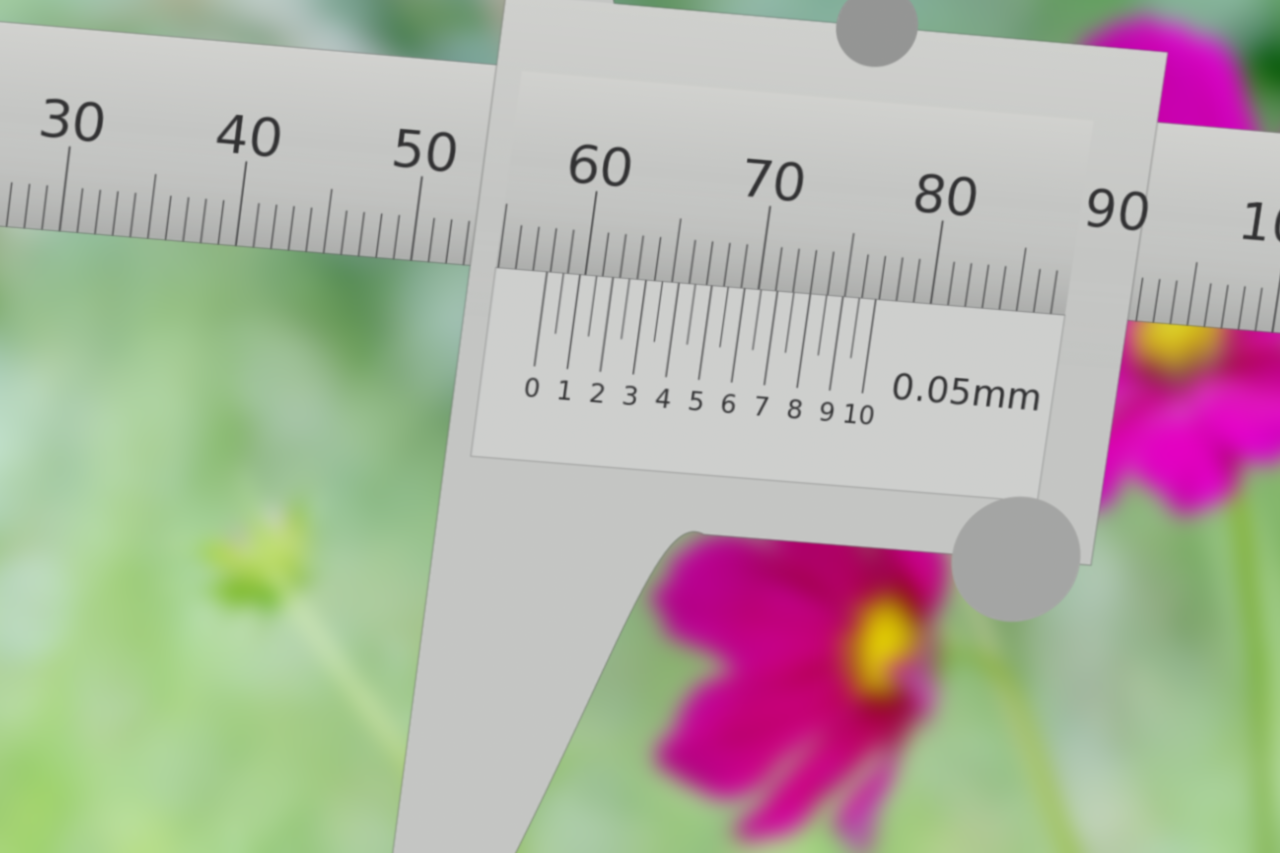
57.8 mm
